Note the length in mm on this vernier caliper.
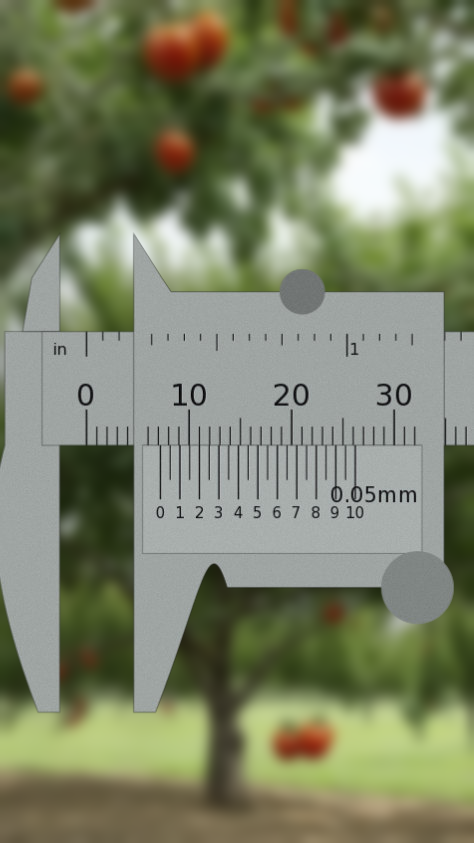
7.2 mm
